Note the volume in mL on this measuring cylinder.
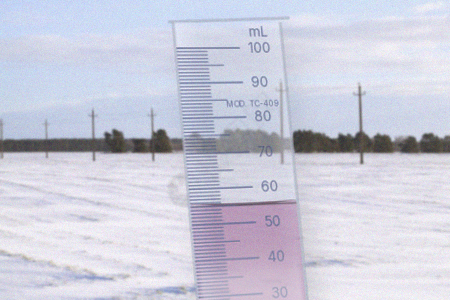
55 mL
